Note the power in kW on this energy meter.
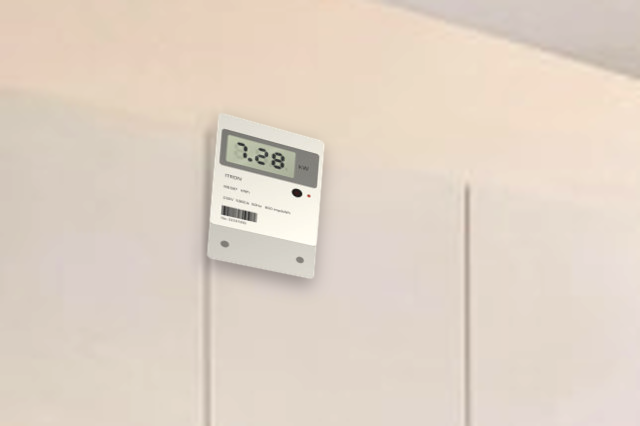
7.28 kW
